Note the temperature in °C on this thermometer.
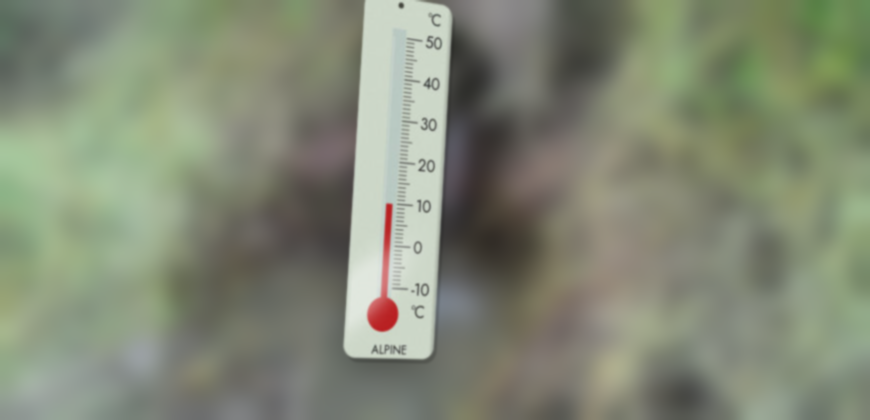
10 °C
